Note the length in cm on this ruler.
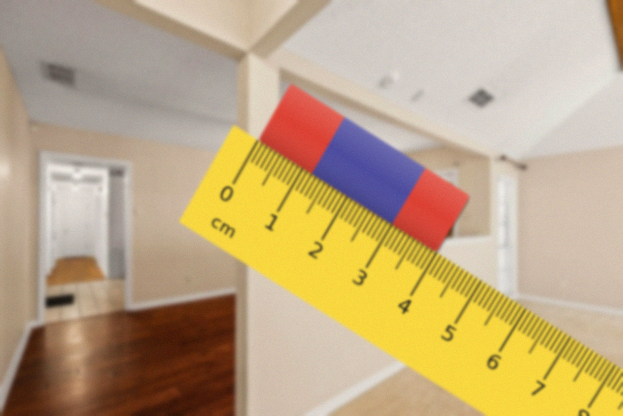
4 cm
